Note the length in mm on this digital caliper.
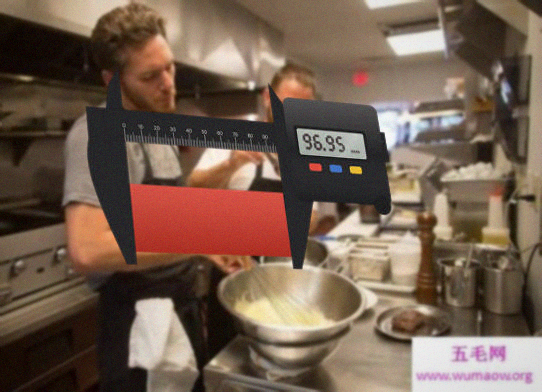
96.95 mm
